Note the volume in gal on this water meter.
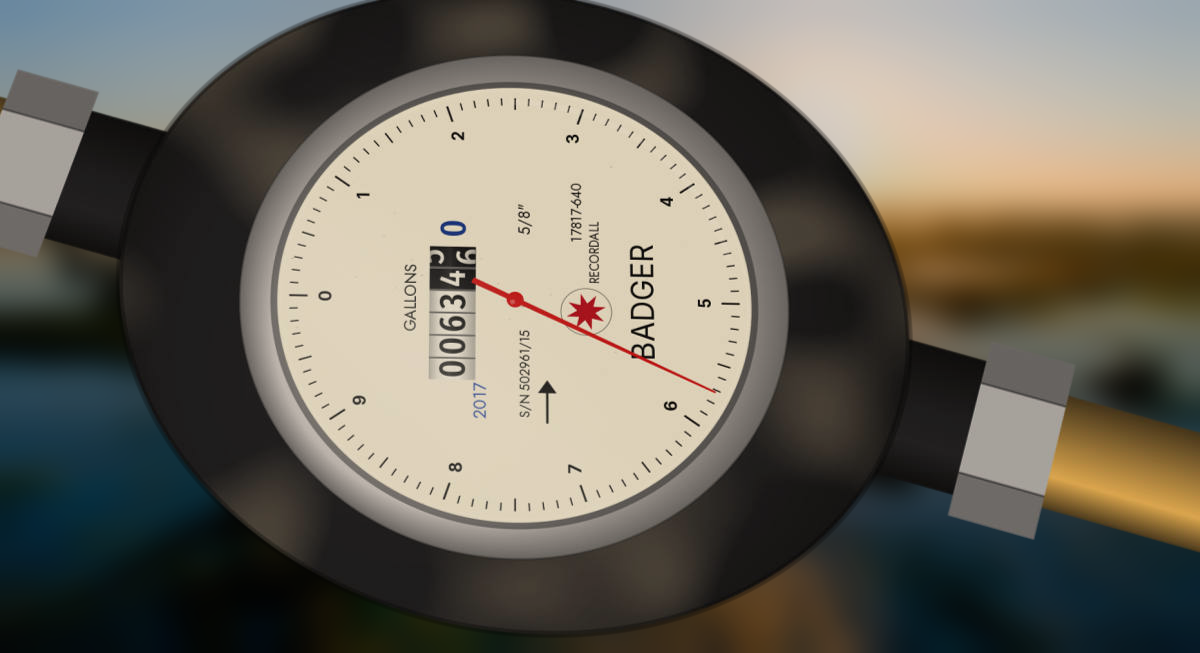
63455.7 gal
